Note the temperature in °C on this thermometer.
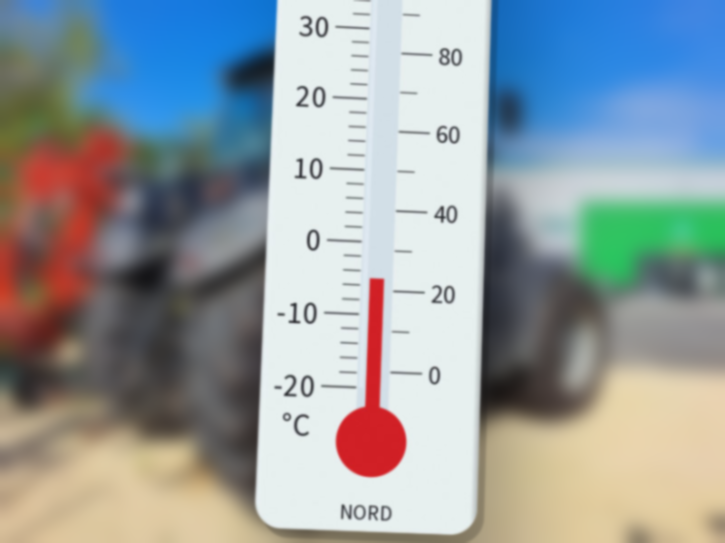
-5 °C
